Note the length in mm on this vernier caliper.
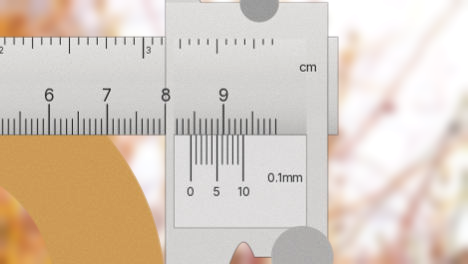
84.4 mm
